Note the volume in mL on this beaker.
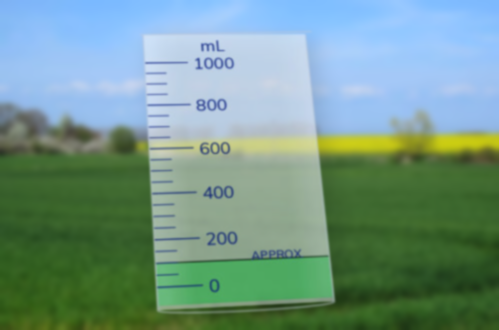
100 mL
